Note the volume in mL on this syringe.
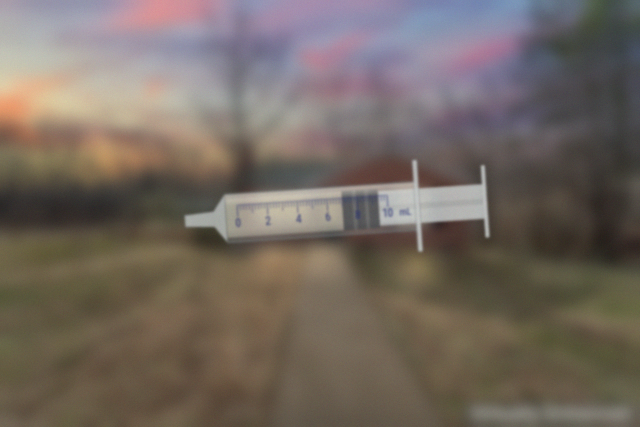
7 mL
